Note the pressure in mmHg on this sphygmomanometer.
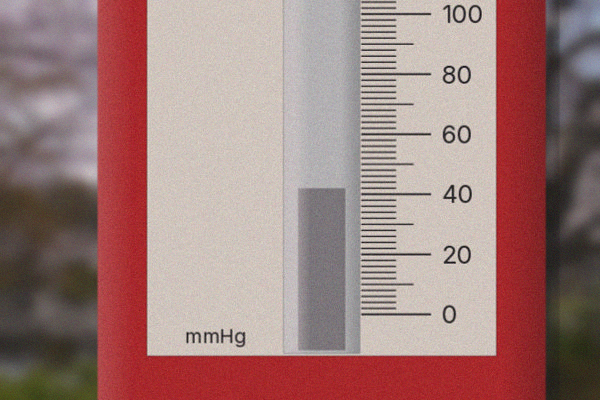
42 mmHg
